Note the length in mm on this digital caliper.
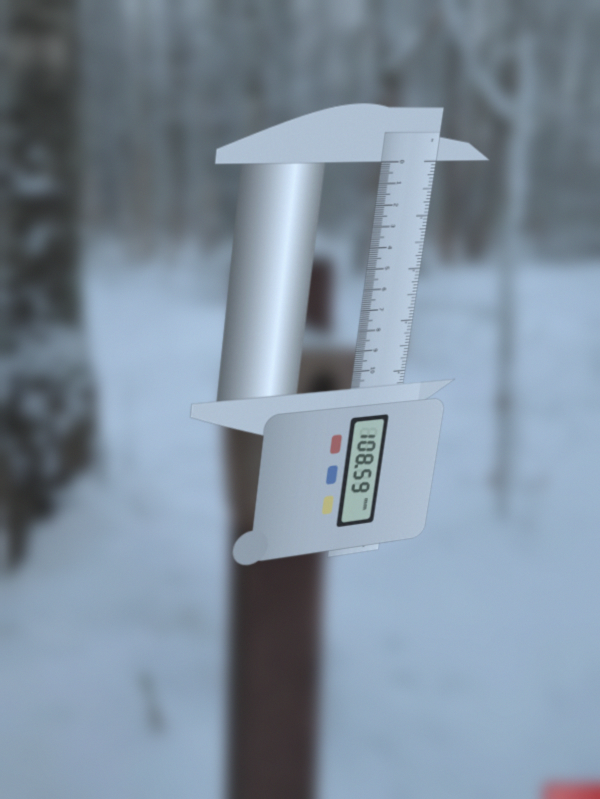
108.59 mm
